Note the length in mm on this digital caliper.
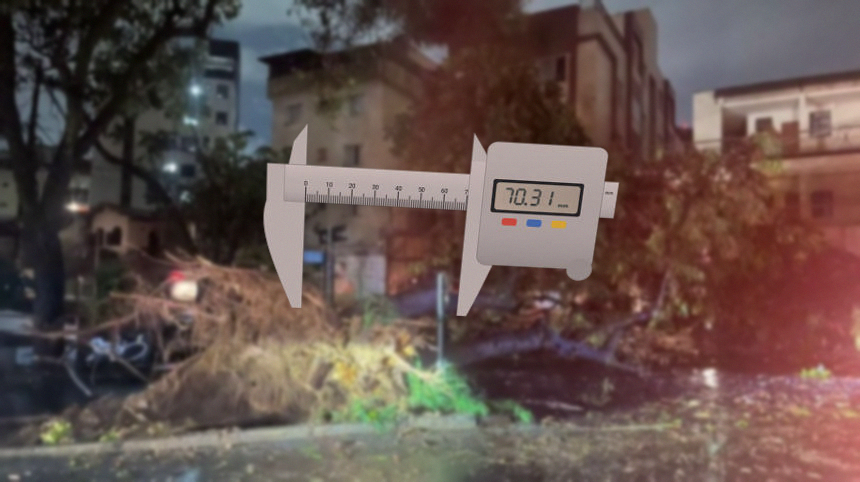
70.31 mm
